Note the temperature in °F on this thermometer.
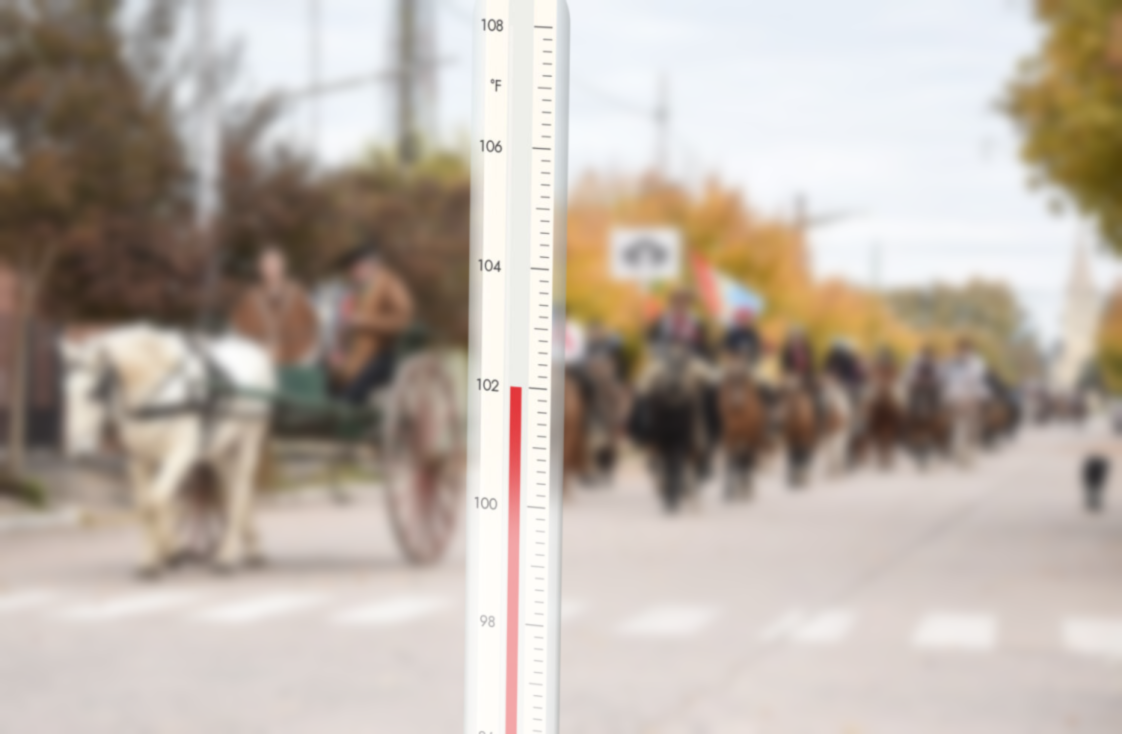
102 °F
